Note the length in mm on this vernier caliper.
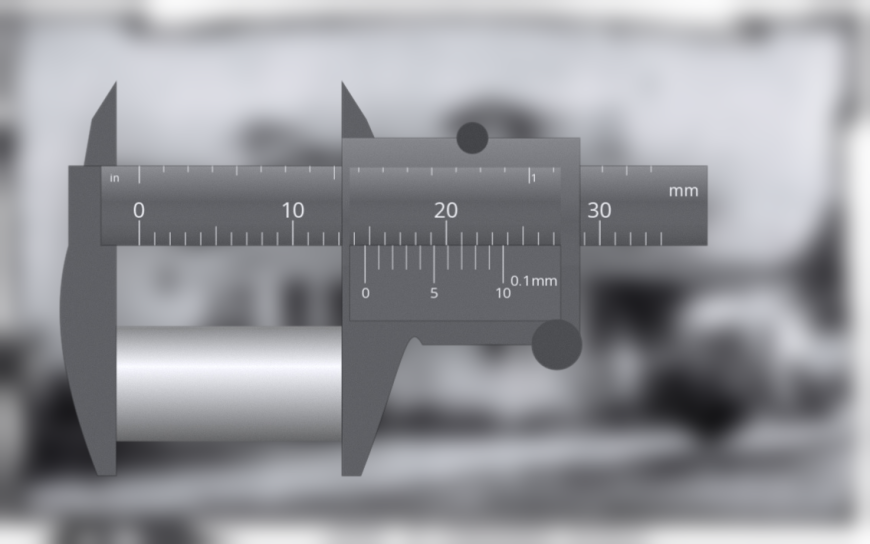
14.7 mm
